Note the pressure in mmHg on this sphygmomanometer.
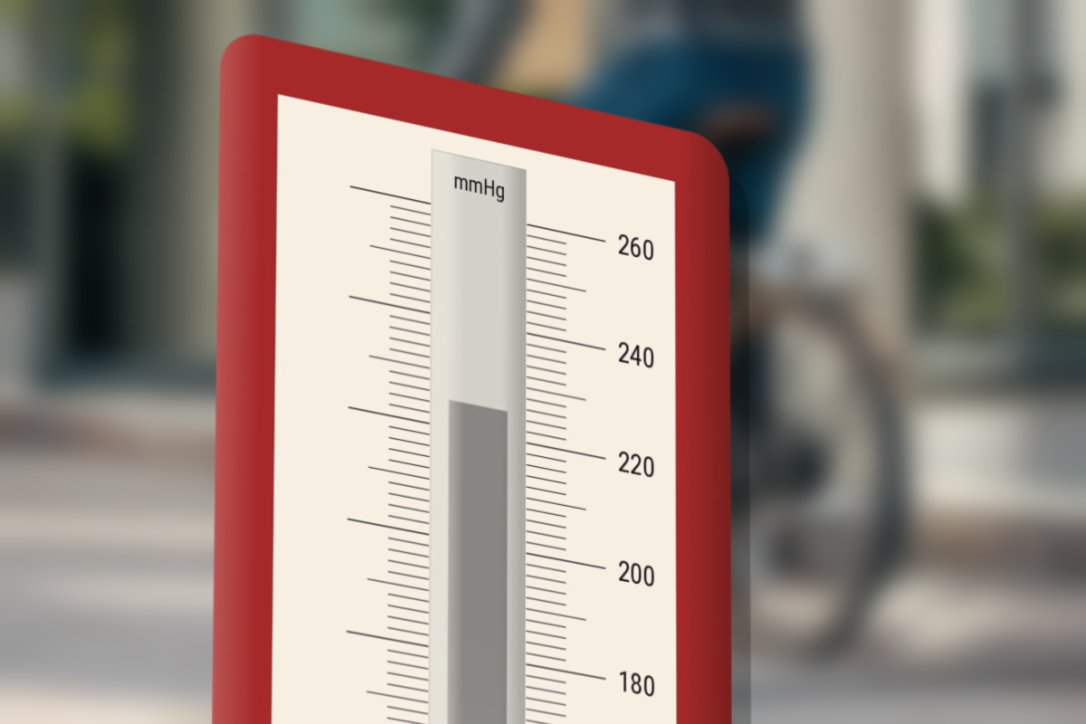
225 mmHg
